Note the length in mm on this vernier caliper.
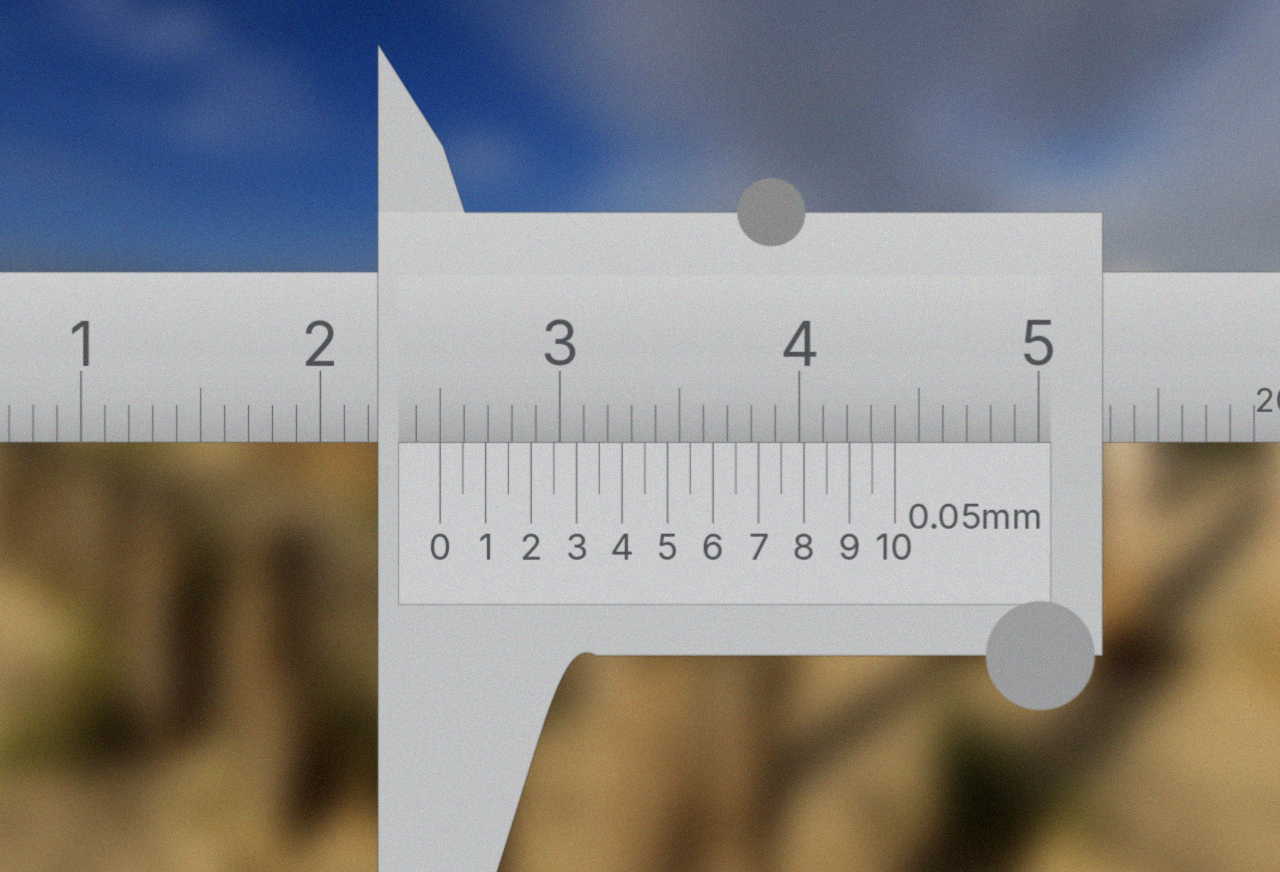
25.0 mm
